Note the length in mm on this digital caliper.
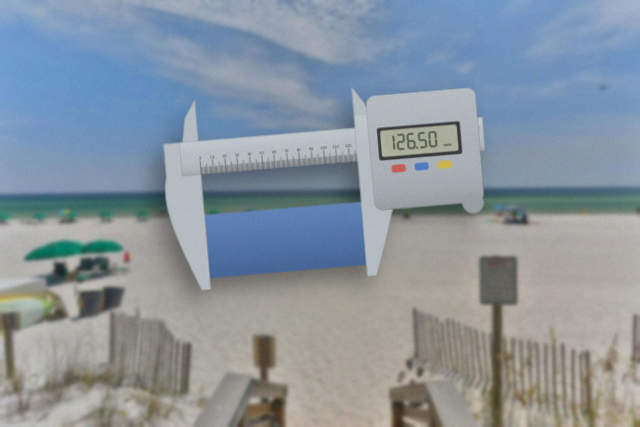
126.50 mm
